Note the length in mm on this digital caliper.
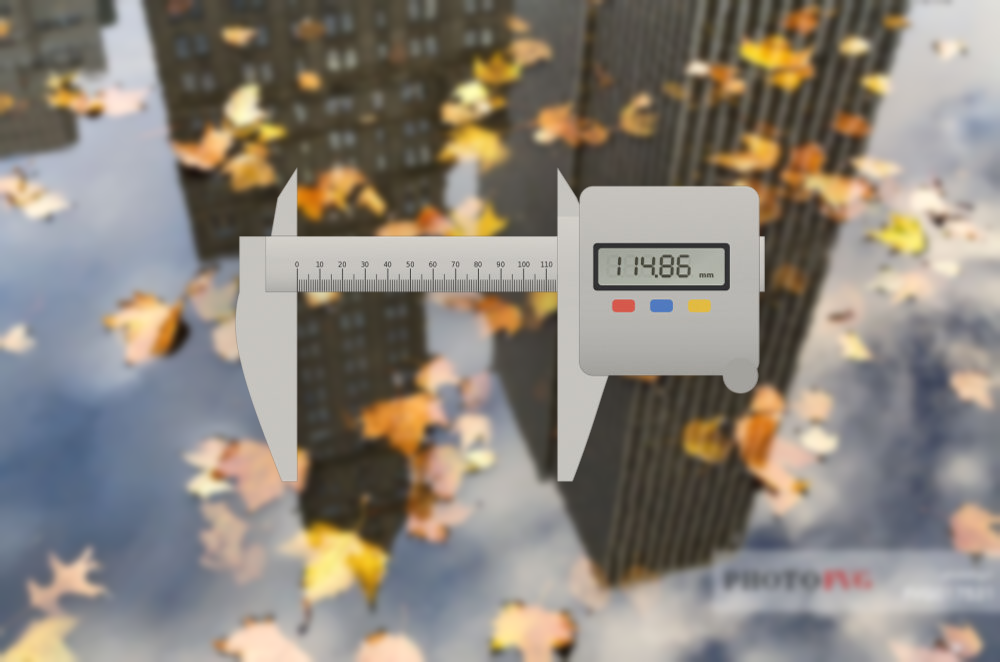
114.86 mm
